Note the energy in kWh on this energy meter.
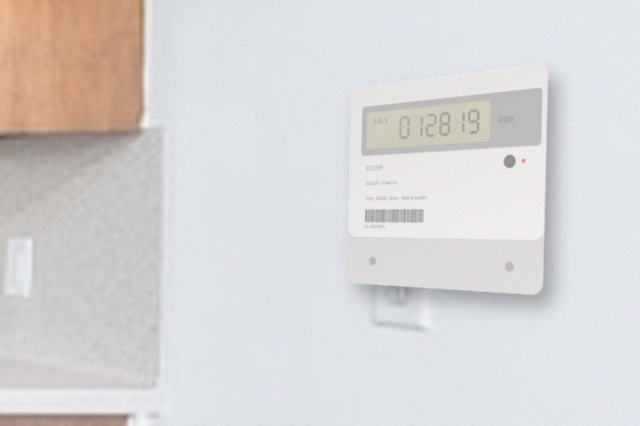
12819 kWh
